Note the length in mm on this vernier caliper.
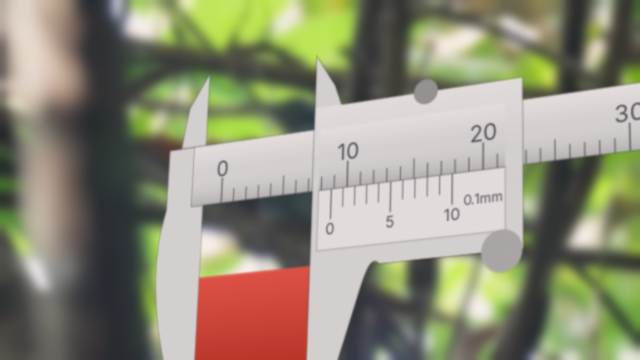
8.8 mm
